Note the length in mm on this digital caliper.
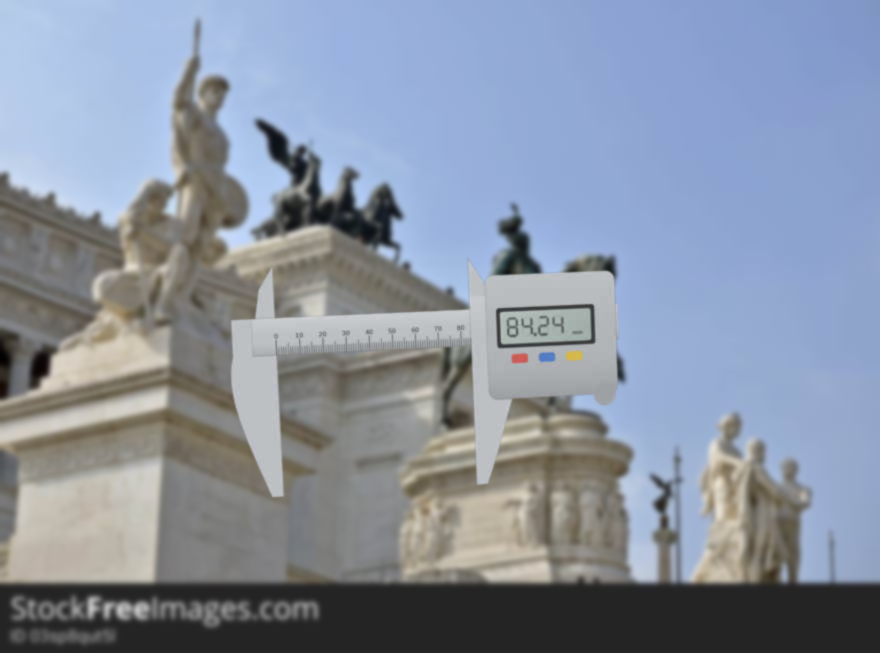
84.24 mm
